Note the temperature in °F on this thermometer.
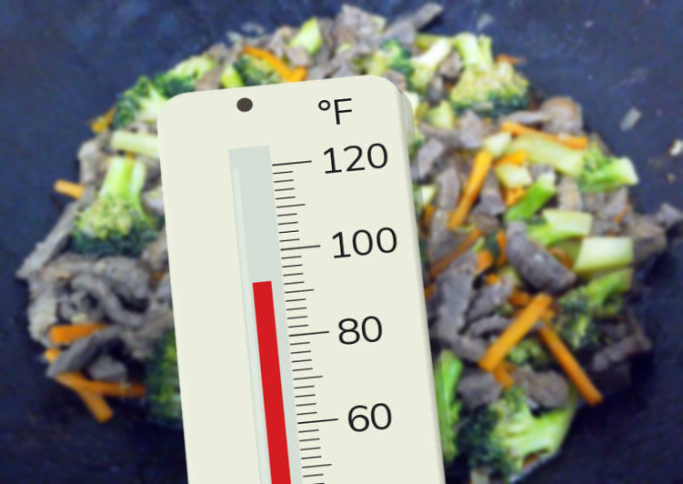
93 °F
